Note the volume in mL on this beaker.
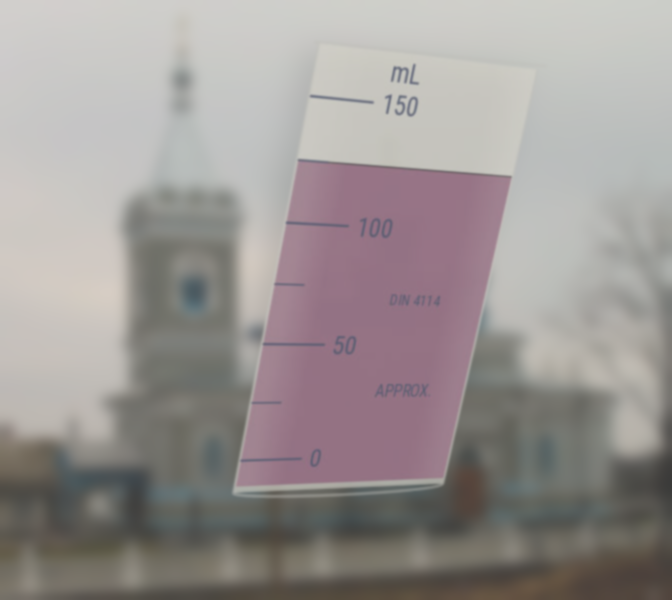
125 mL
